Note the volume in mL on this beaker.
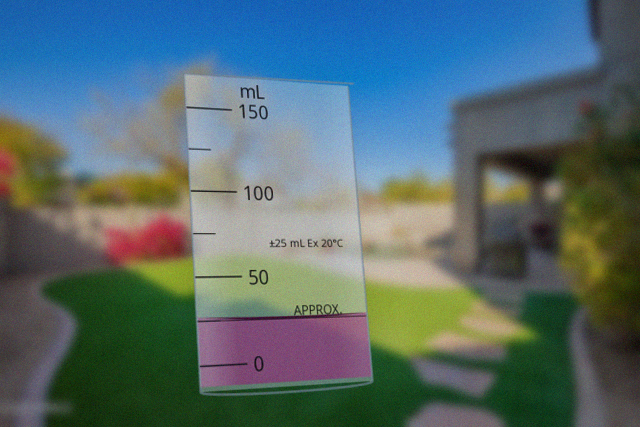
25 mL
